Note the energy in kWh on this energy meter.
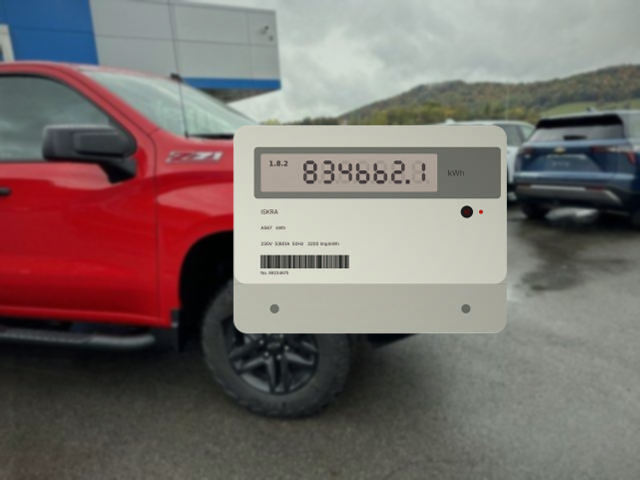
834662.1 kWh
